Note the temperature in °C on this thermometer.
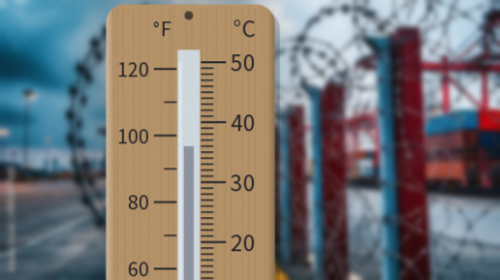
36 °C
